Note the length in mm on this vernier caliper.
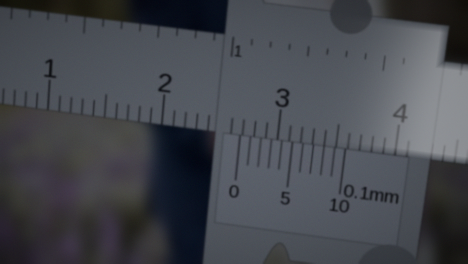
26.8 mm
